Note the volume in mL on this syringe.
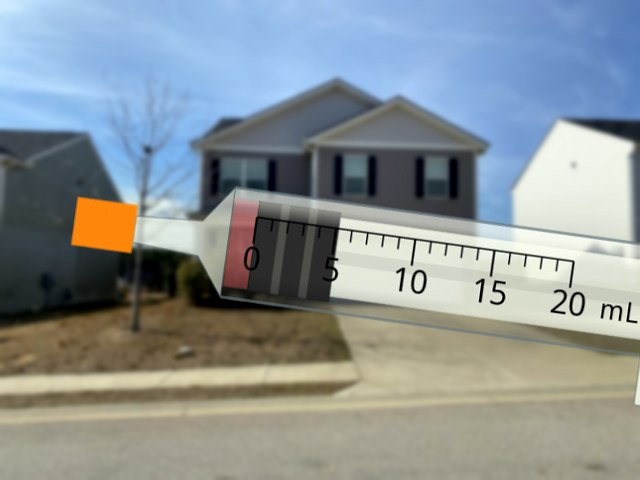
0 mL
